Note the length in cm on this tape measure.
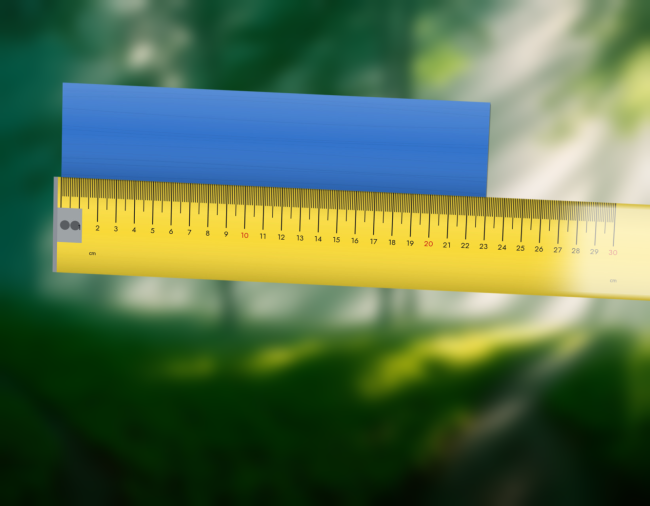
23 cm
